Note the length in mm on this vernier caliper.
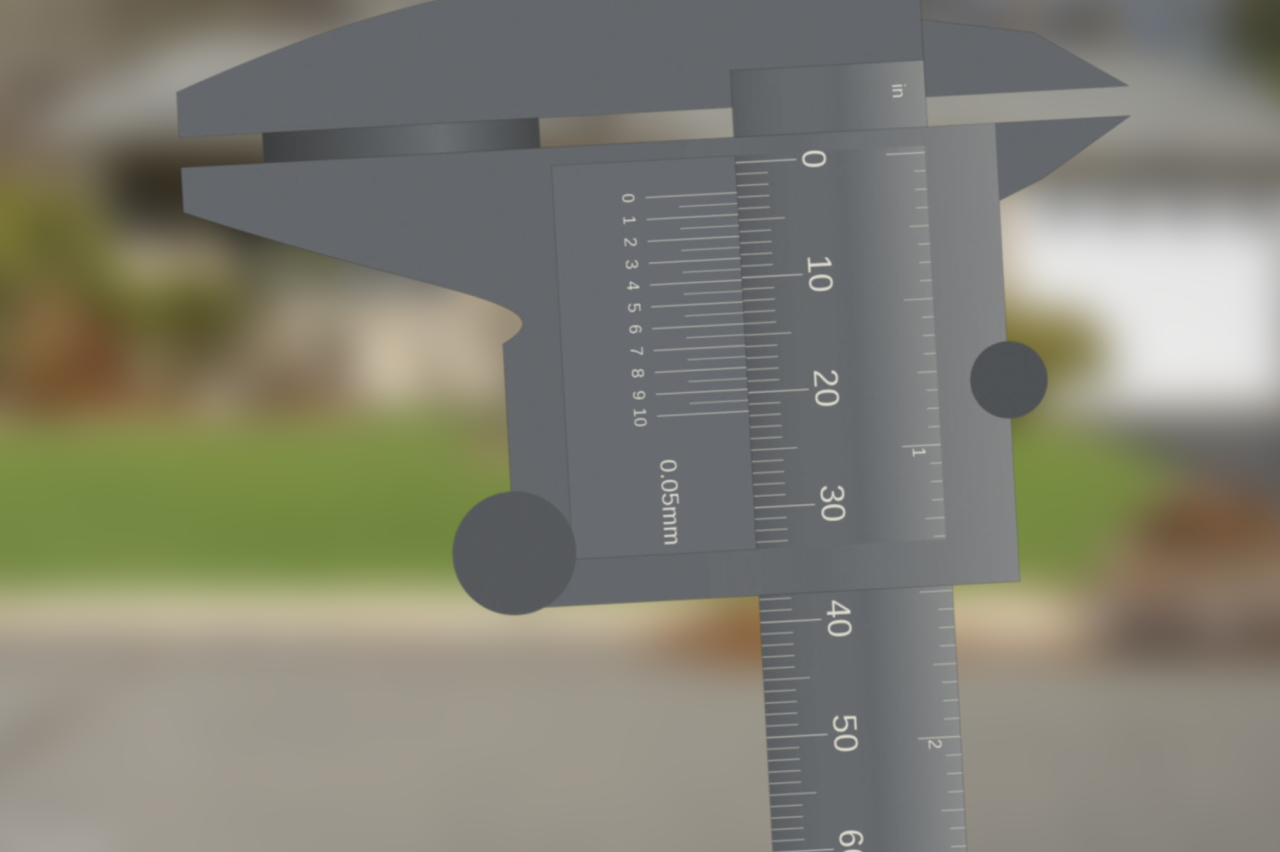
2.6 mm
